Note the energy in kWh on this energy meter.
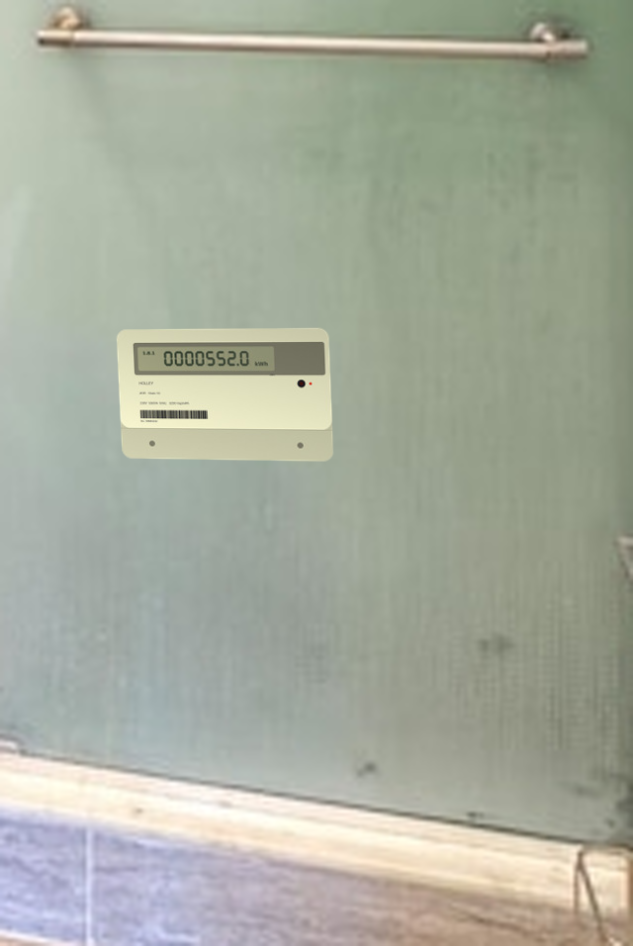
552.0 kWh
